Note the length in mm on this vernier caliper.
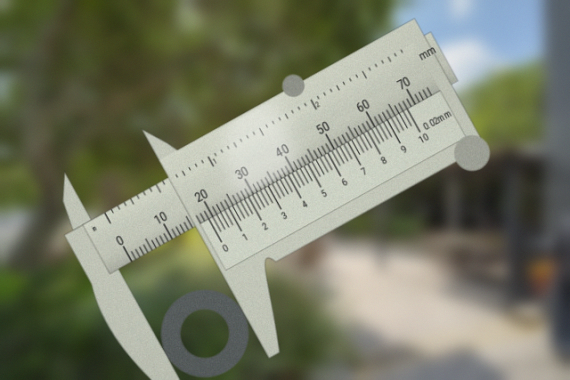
19.0 mm
